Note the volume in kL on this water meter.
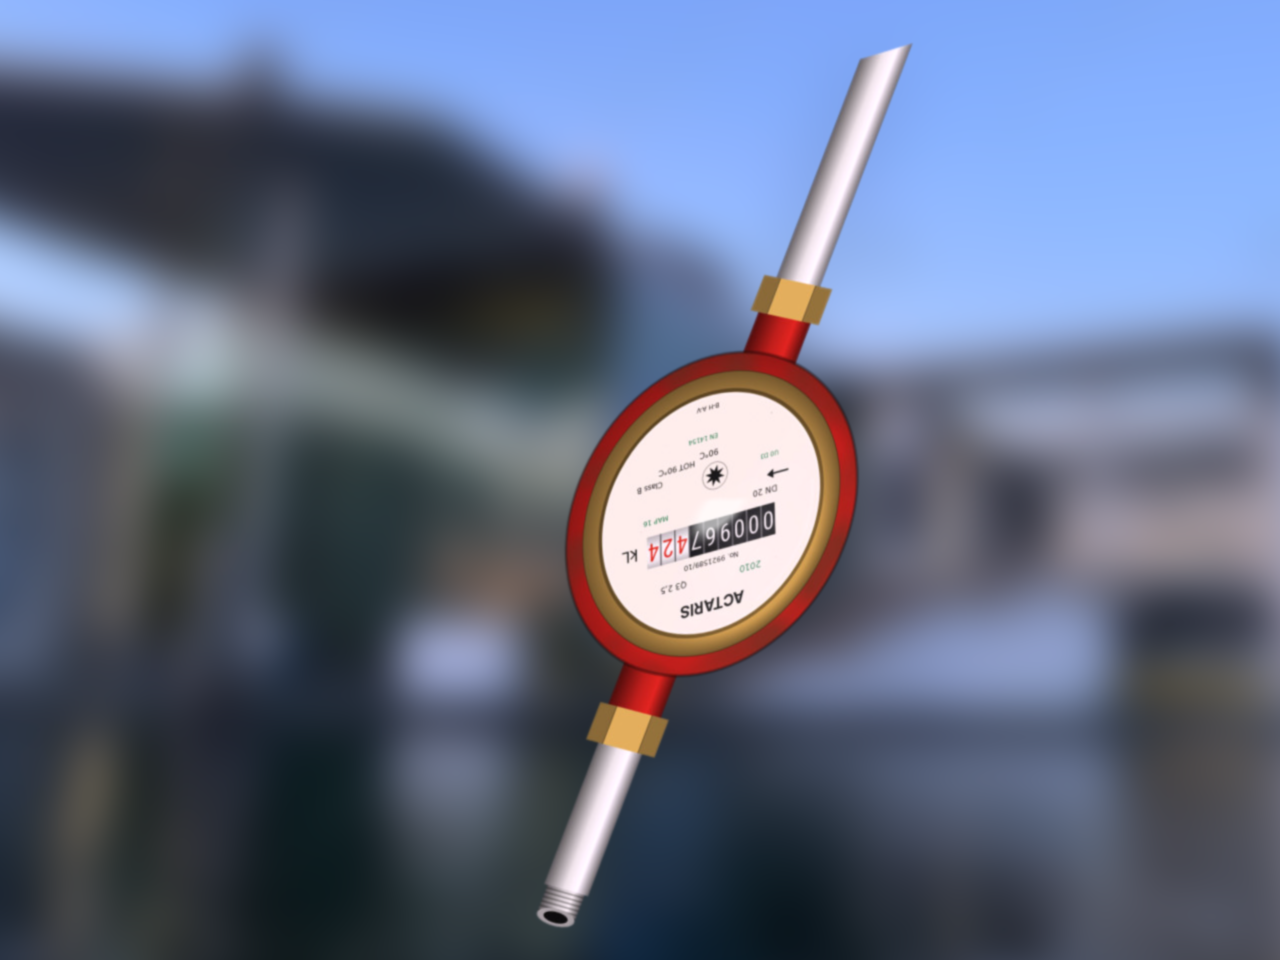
967.424 kL
